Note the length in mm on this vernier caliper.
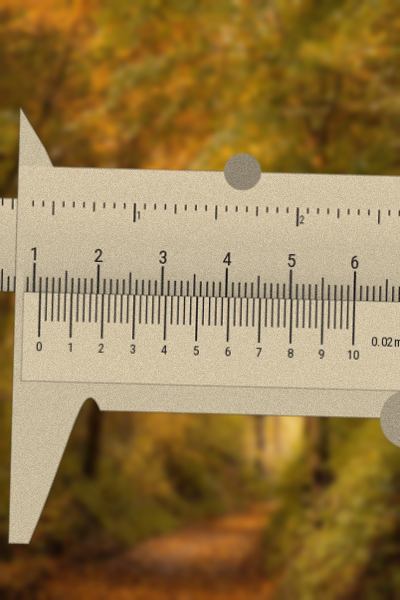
11.0 mm
